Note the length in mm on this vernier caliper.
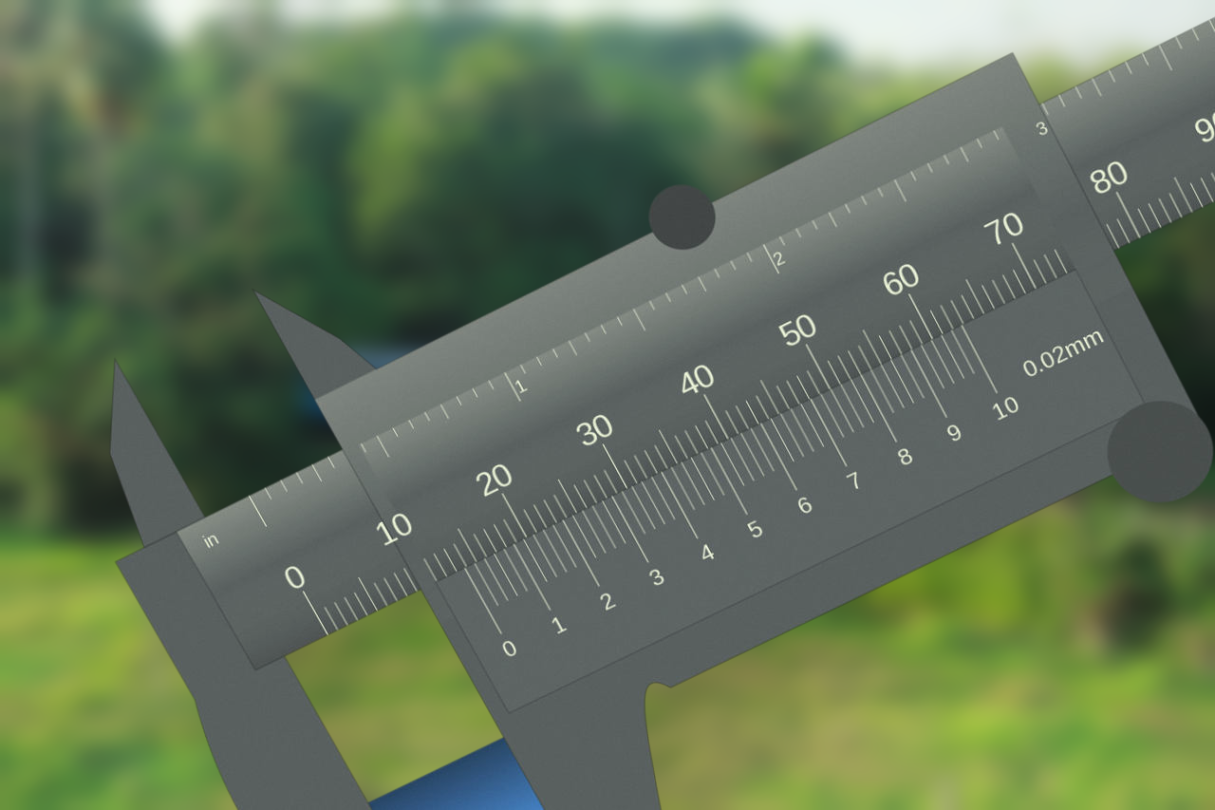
13.8 mm
